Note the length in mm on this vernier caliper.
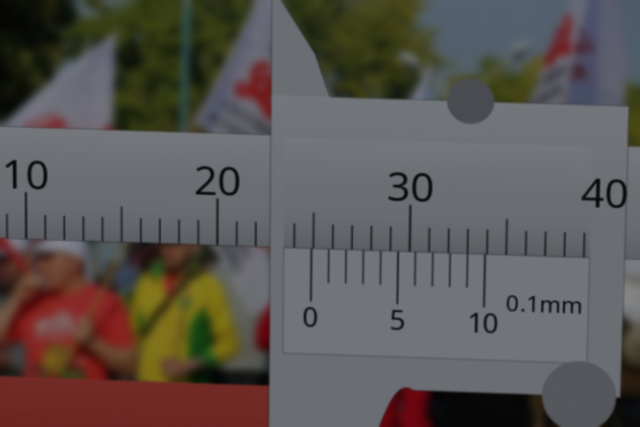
24.9 mm
